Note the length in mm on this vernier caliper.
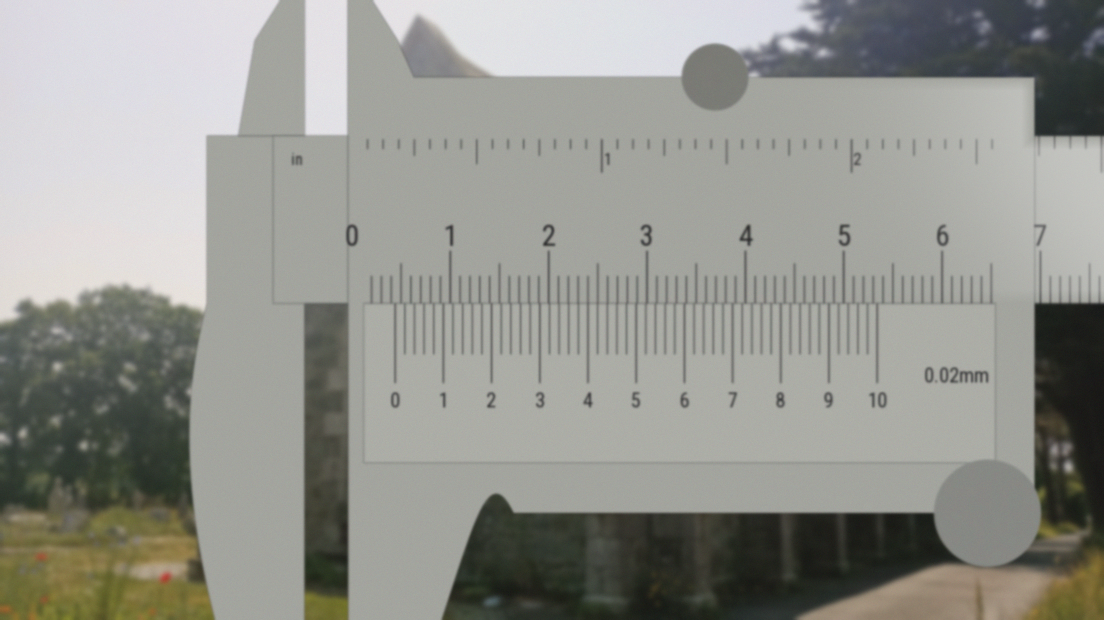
4.4 mm
